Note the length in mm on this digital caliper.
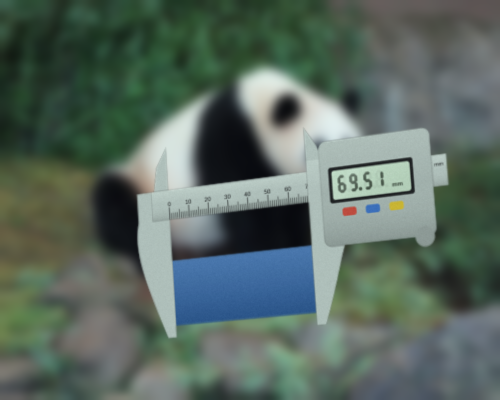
69.51 mm
